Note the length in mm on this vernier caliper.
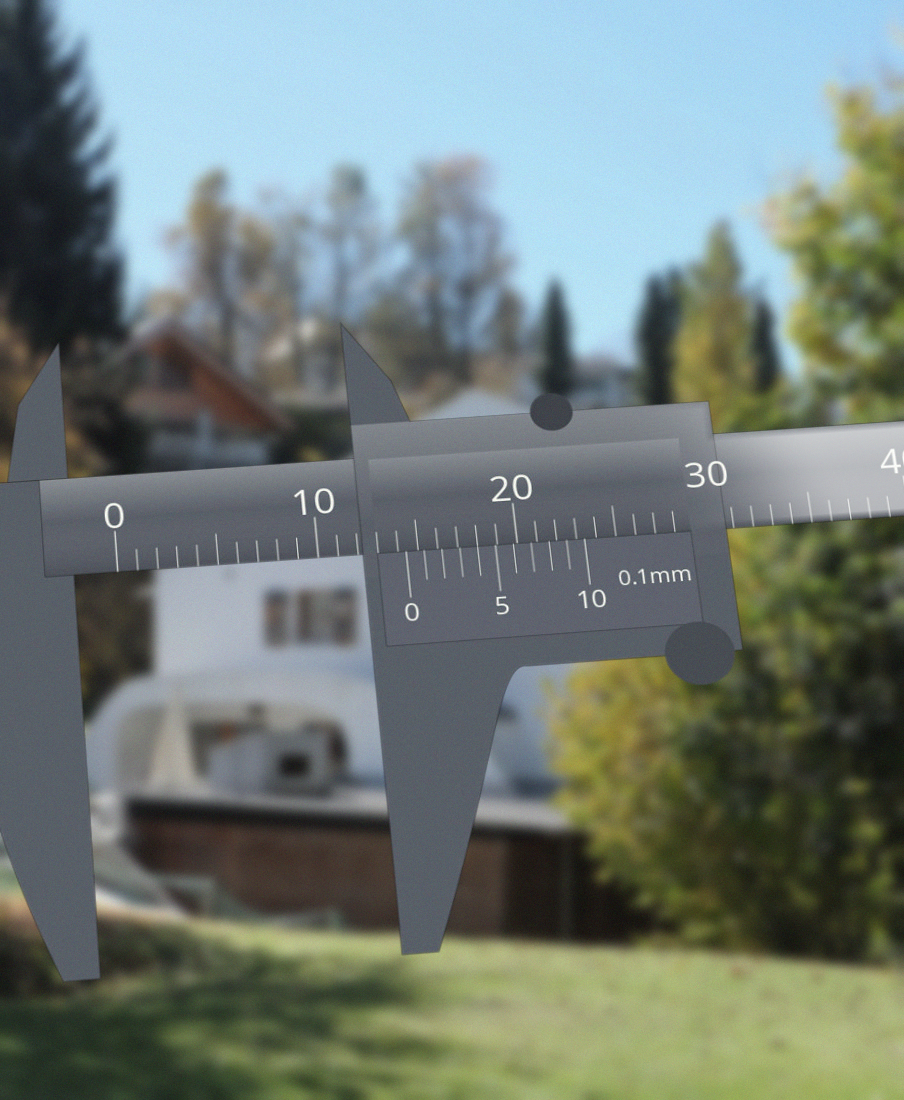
14.4 mm
